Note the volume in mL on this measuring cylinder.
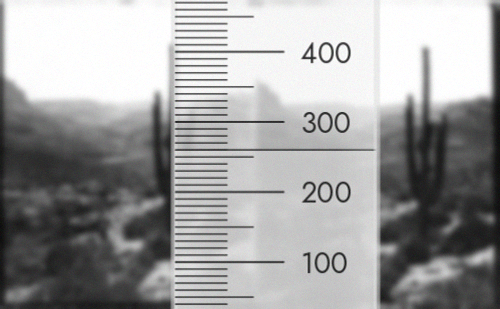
260 mL
